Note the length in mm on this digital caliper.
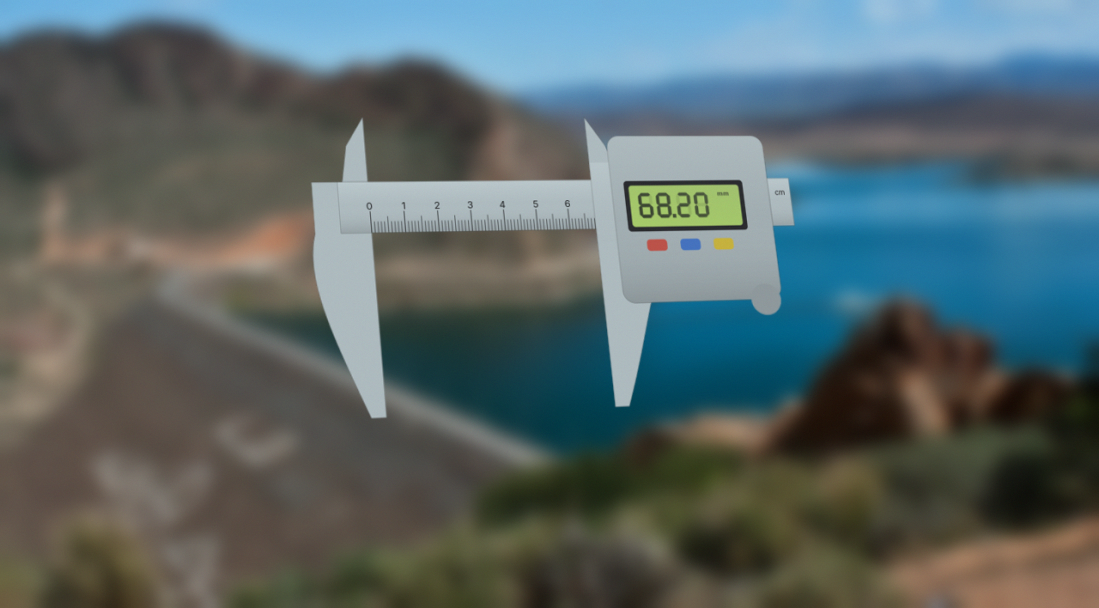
68.20 mm
